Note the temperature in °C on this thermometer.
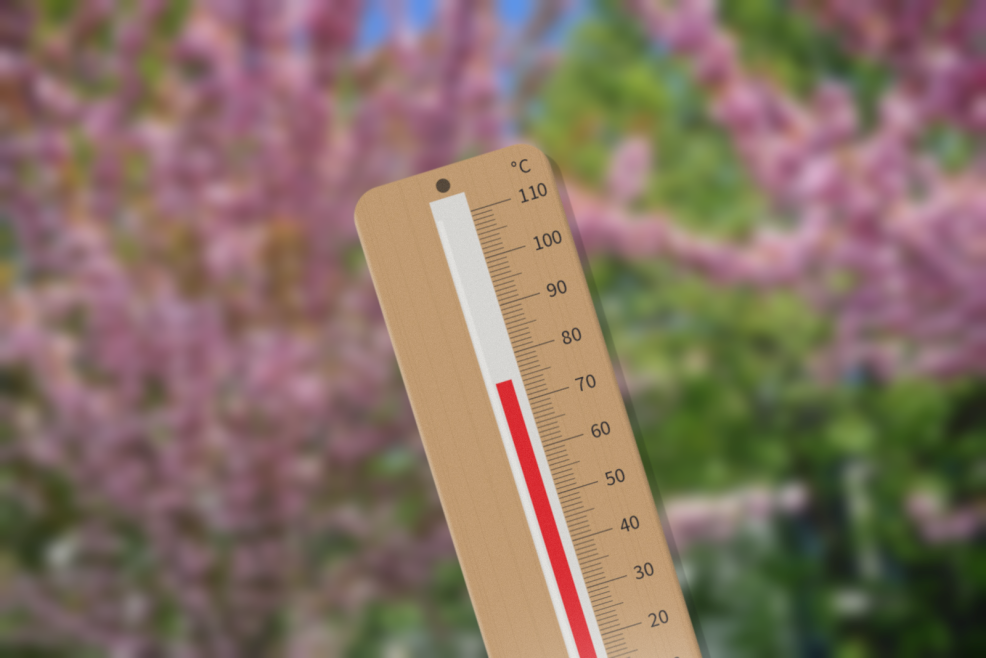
75 °C
